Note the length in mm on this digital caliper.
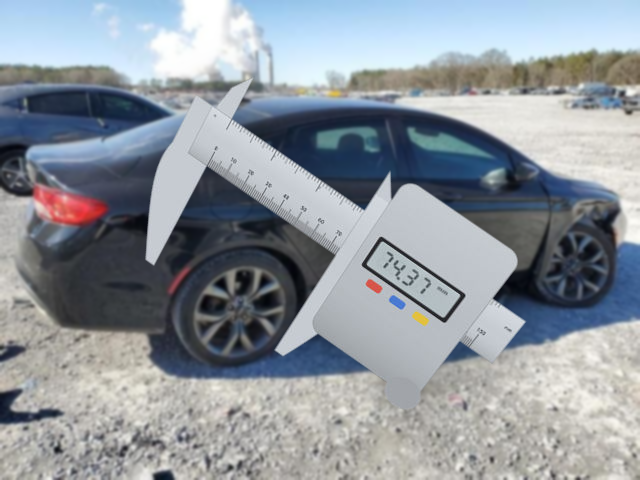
74.37 mm
